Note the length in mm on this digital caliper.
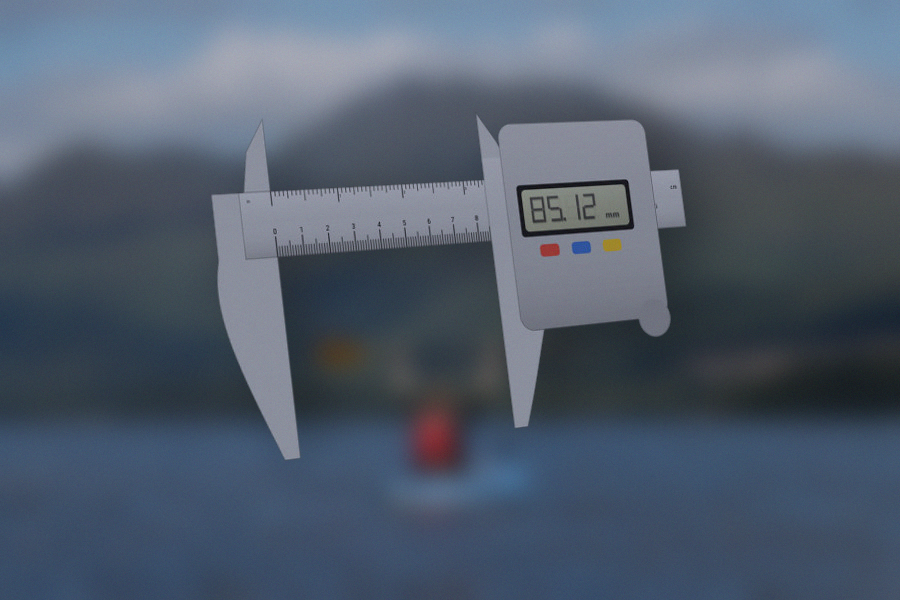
85.12 mm
